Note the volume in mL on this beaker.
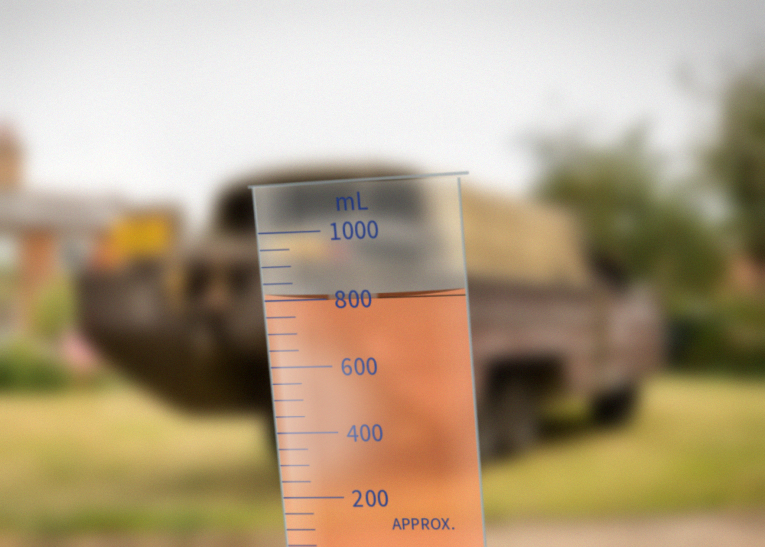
800 mL
